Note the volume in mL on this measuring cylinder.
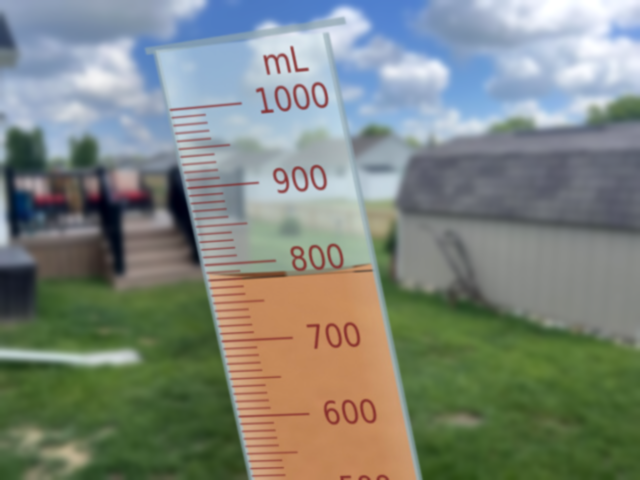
780 mL
